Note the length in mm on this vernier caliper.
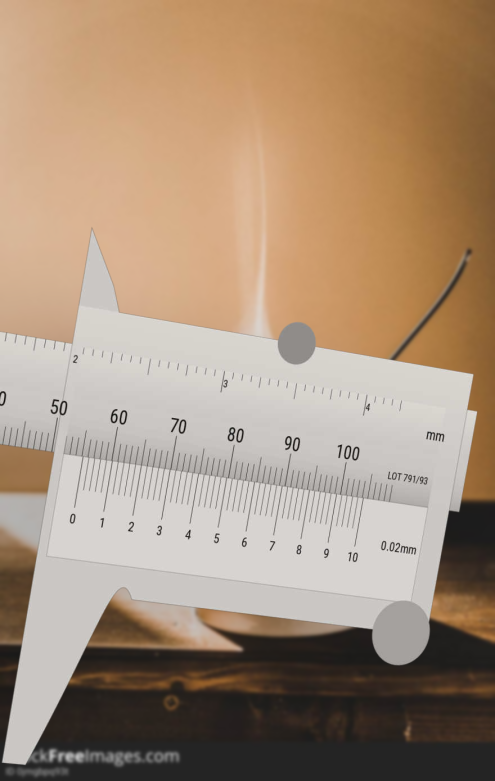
55.2 mm
